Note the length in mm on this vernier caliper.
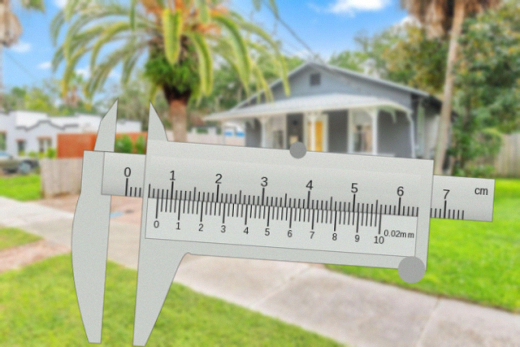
7.0 mm
